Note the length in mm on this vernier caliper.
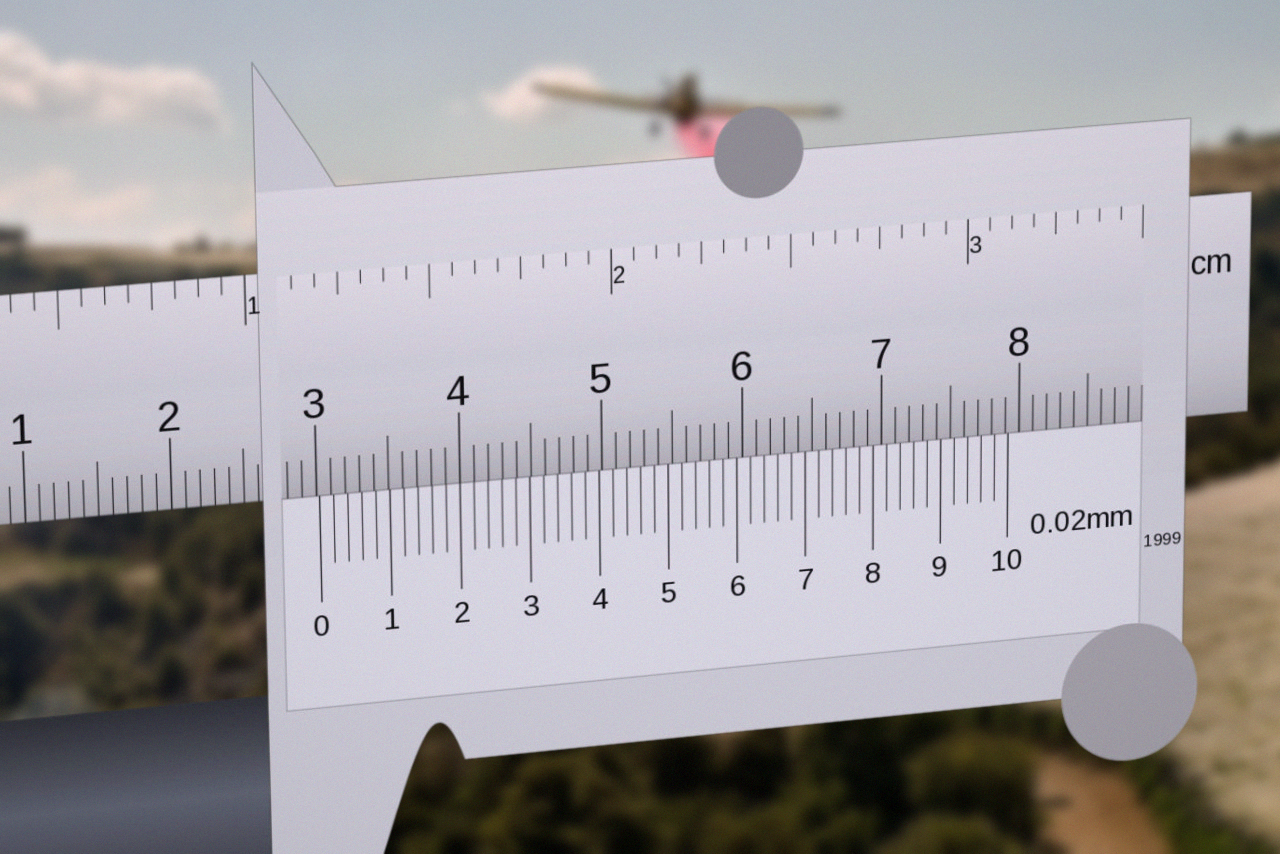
30.2 mm
